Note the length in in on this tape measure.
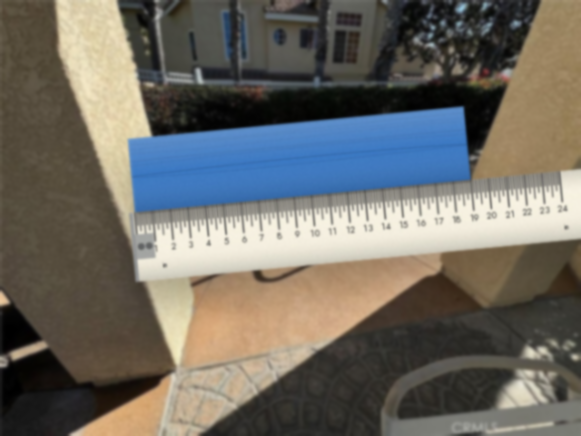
19 in
